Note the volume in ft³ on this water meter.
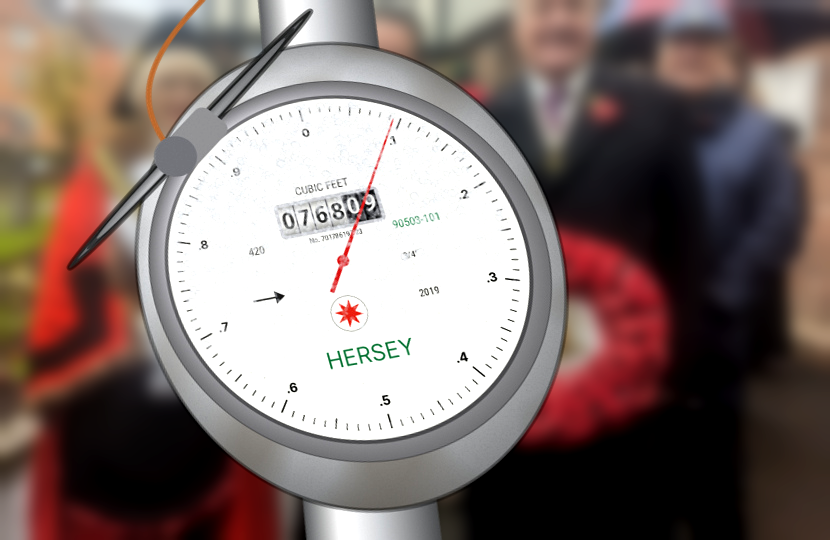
76809.09 ft³
